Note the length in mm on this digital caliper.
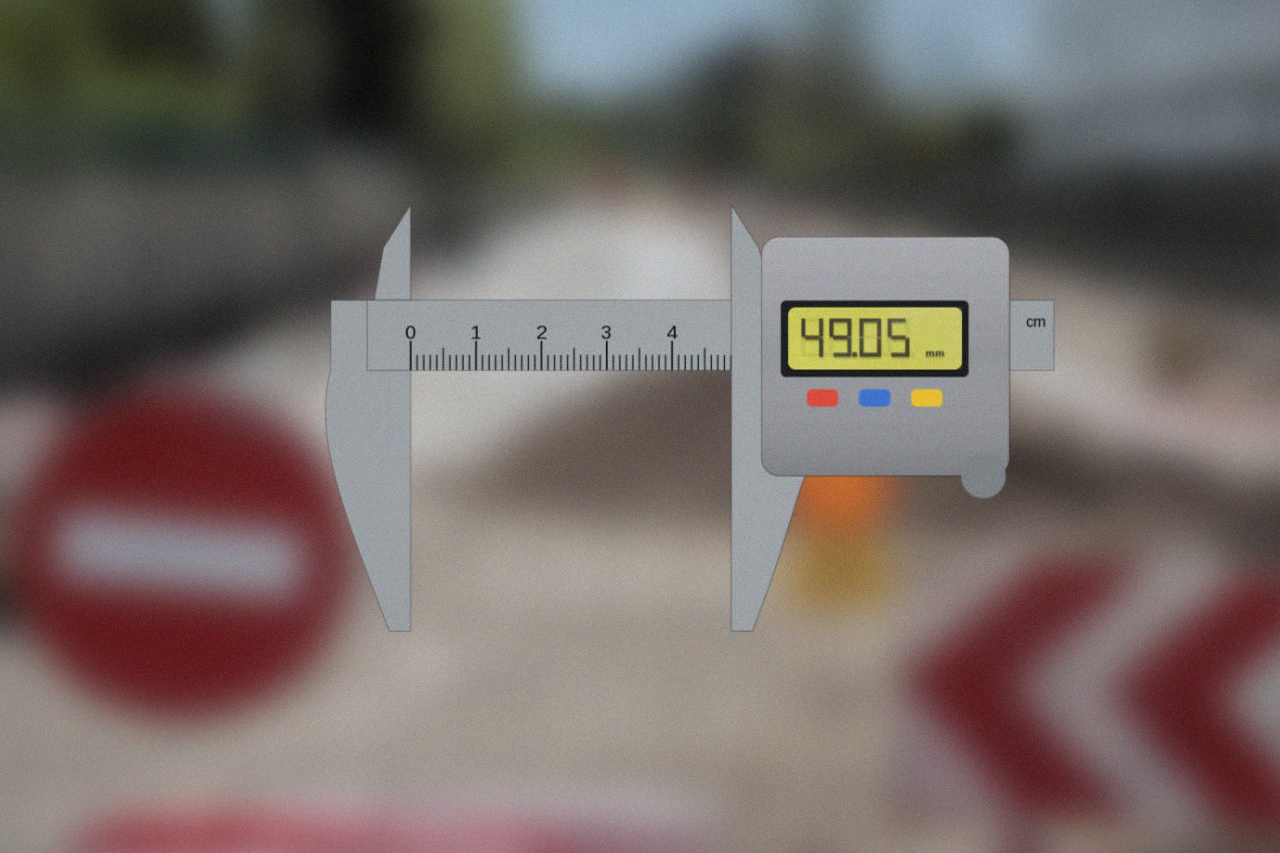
49.05 mm
